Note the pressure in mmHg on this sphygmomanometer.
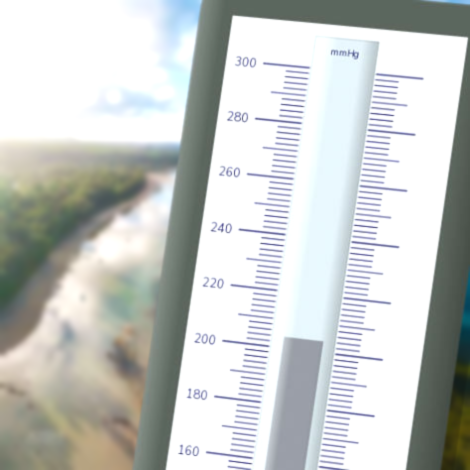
204 mmHg
